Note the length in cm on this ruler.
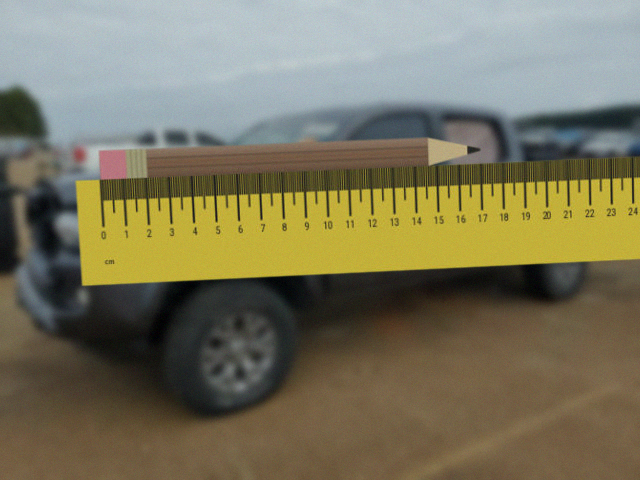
17 cm
